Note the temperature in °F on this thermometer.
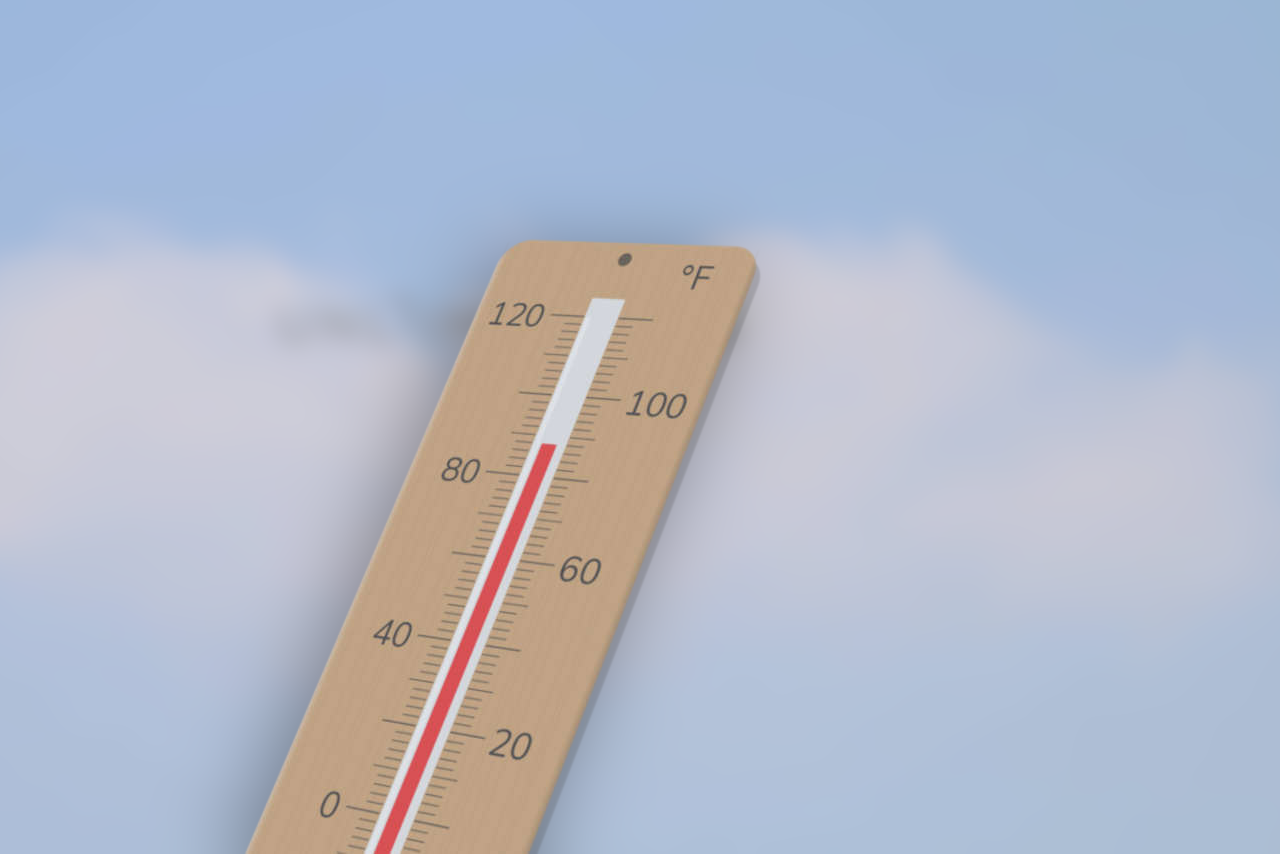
88 °F
